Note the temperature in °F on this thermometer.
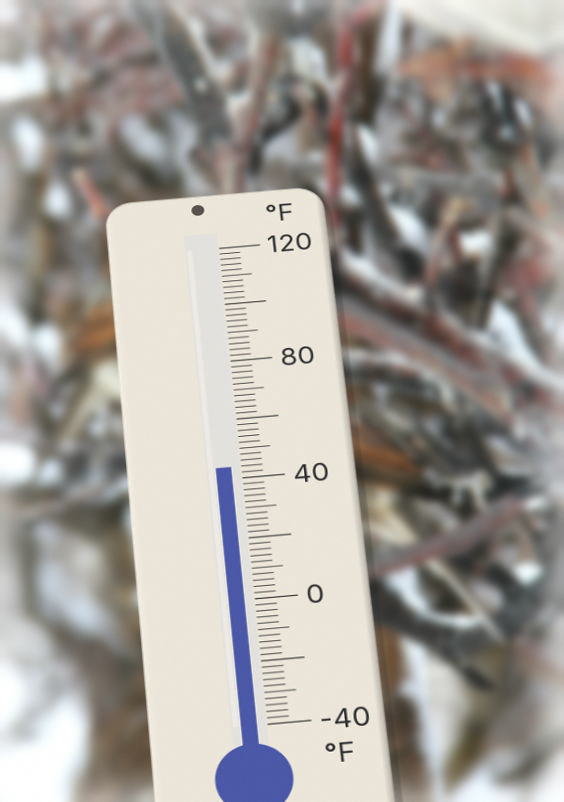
44 °F
